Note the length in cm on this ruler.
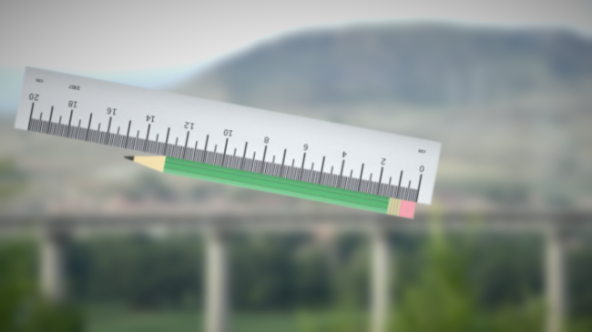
15 cm
